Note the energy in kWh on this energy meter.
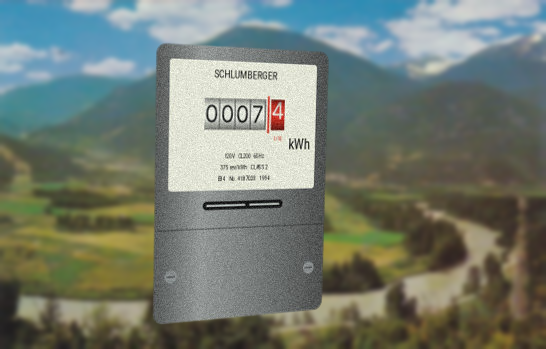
7.4 kWh
